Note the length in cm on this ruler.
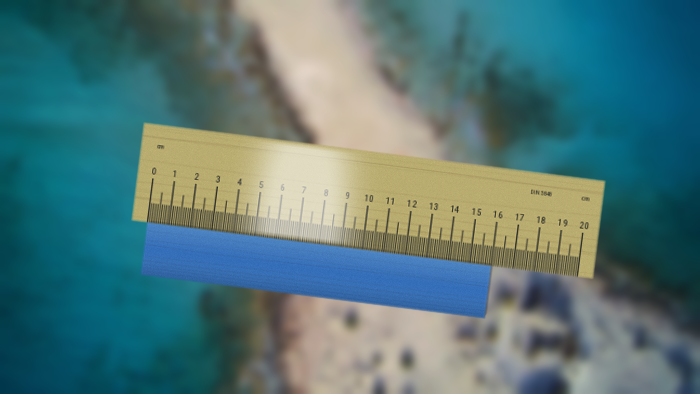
16 cm
